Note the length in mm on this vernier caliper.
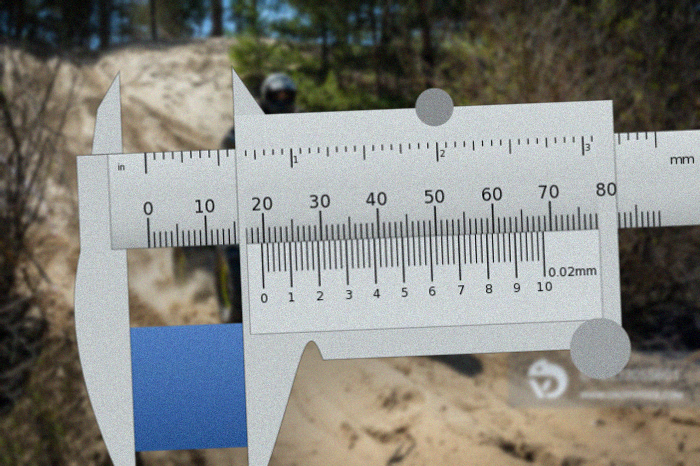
19.6 mm
